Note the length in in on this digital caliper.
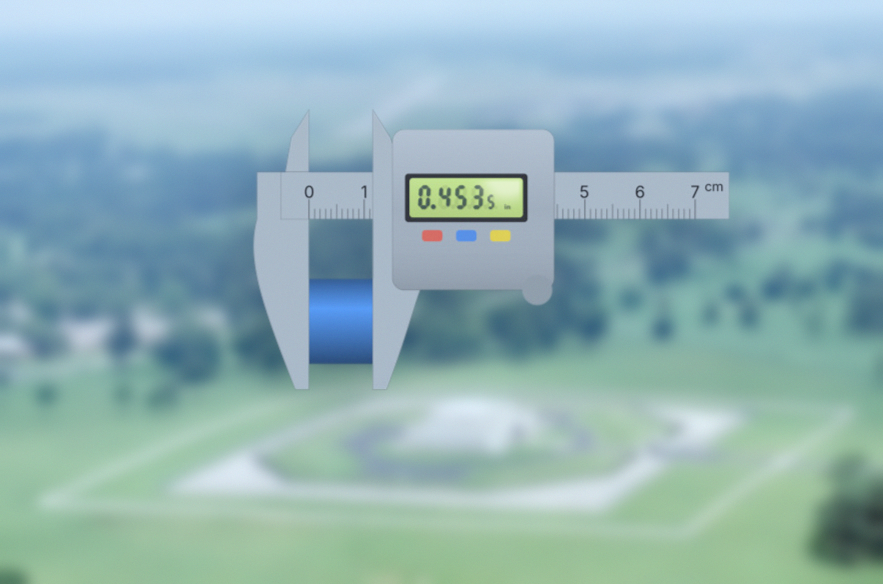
0.4535 in
